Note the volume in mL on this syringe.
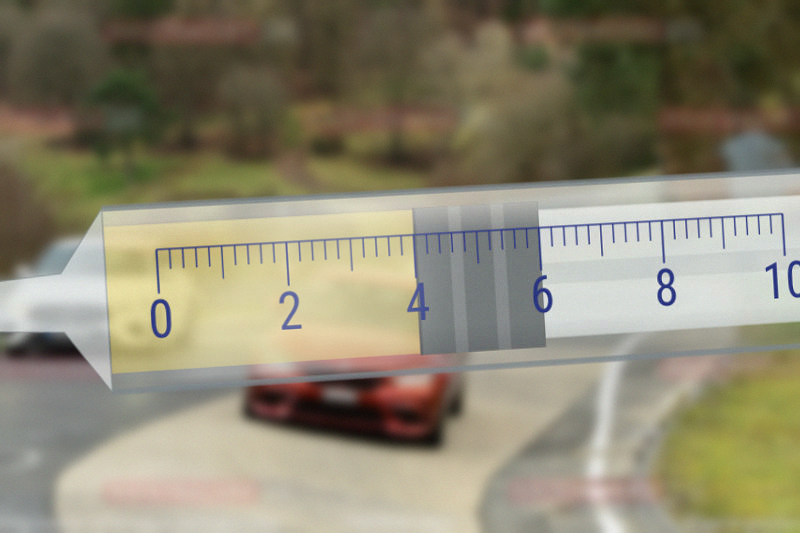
4 mL
